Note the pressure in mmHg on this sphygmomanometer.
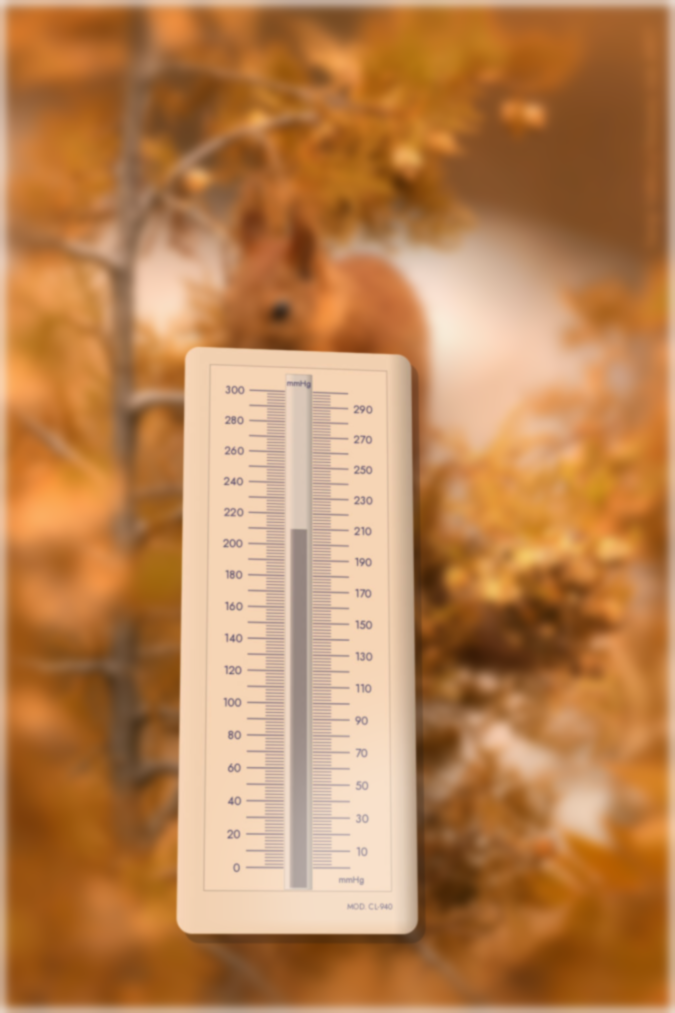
210 mmHg
